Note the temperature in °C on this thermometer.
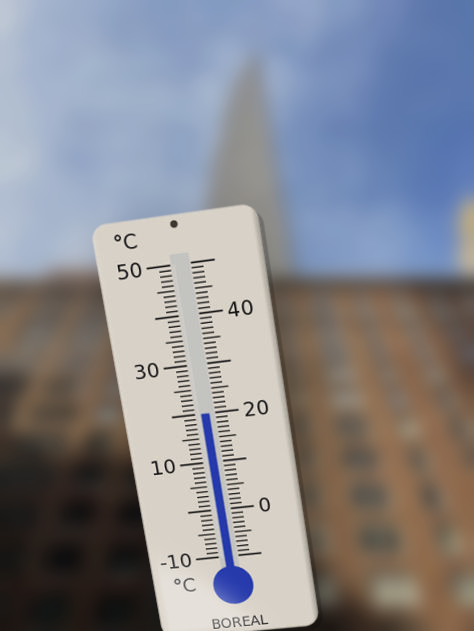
20 °C
